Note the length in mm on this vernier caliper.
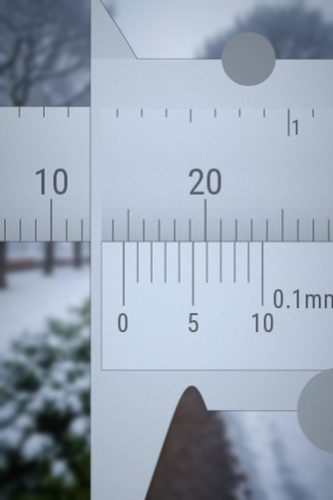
14.7 mm
